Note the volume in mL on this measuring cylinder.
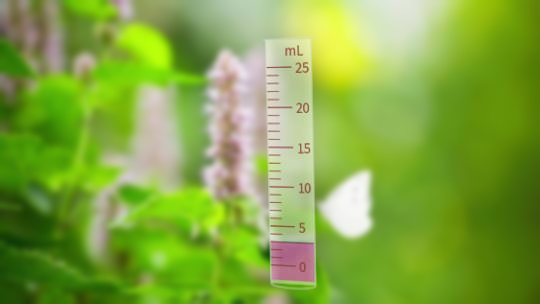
3 mL
